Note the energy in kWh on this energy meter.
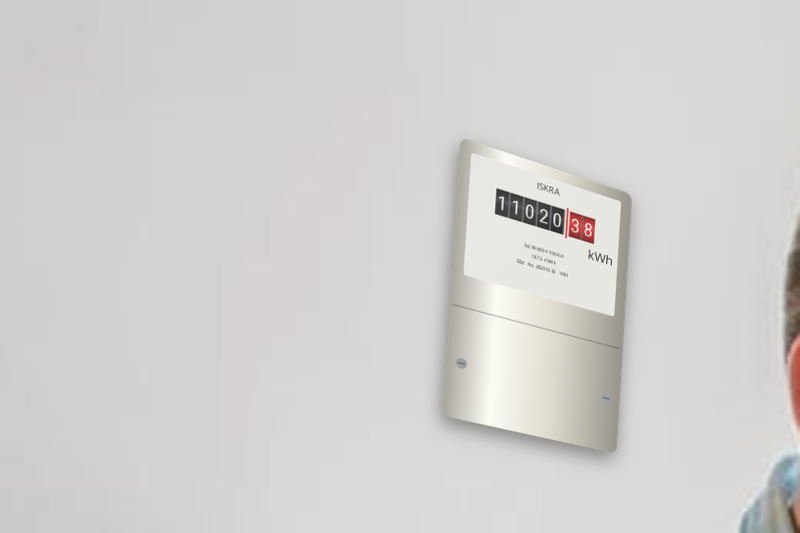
11020.38 kWh
